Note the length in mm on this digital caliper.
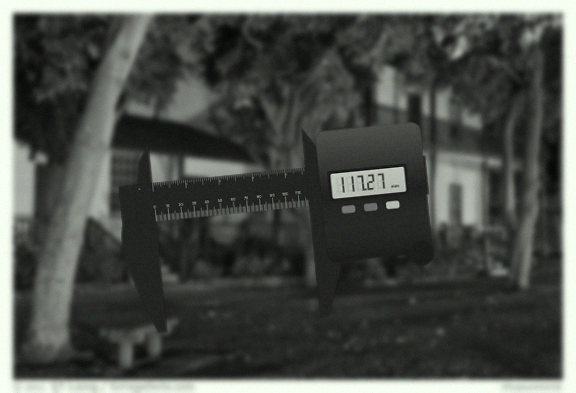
117.27 mm
